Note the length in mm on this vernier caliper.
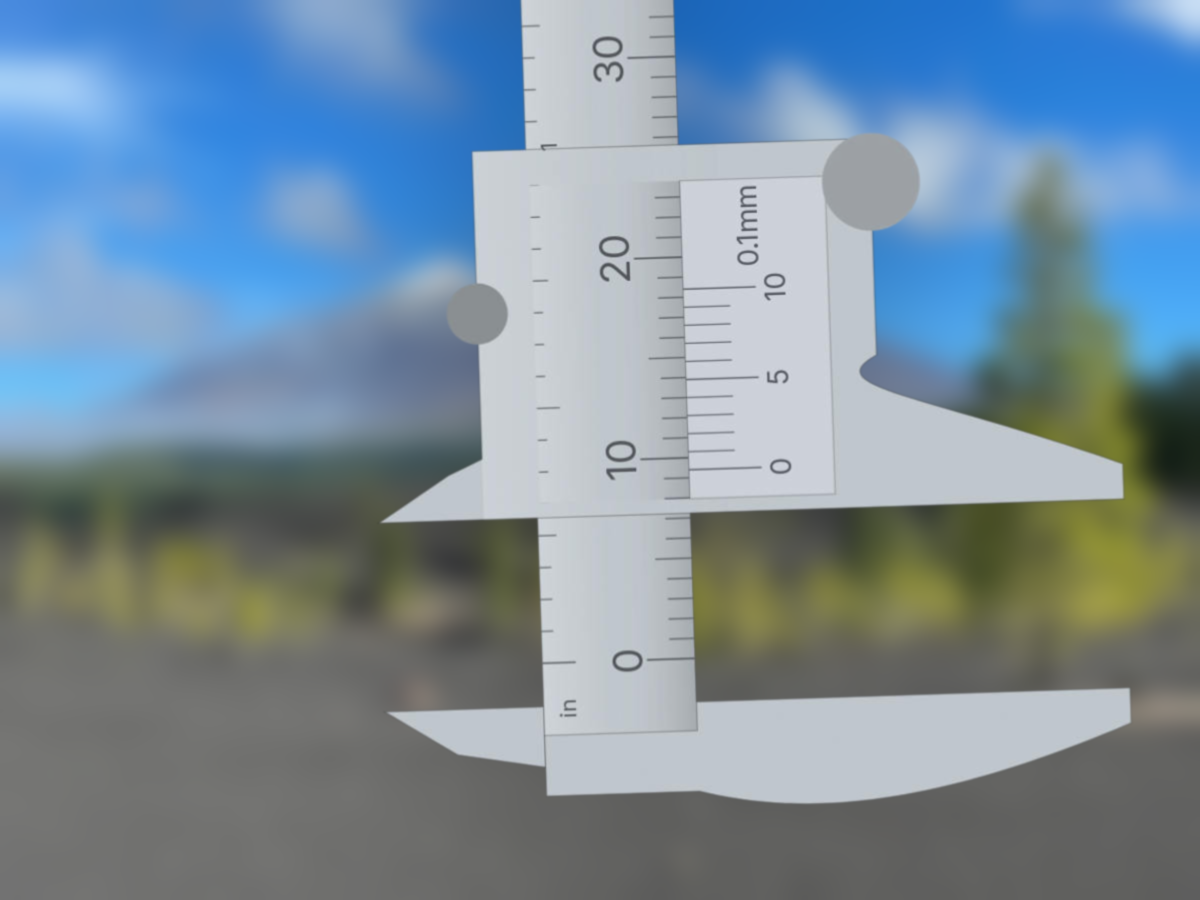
9.4 mm
